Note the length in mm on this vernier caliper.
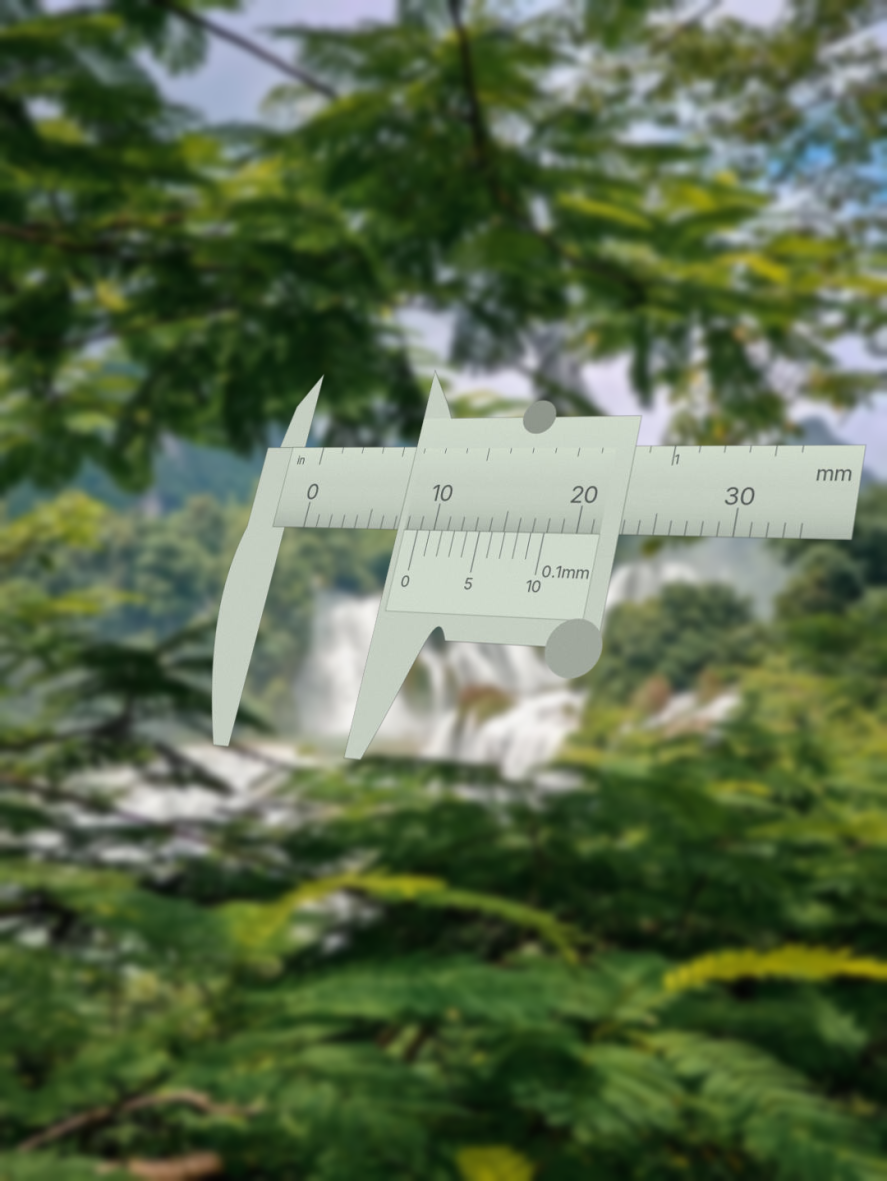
8.8 mm
